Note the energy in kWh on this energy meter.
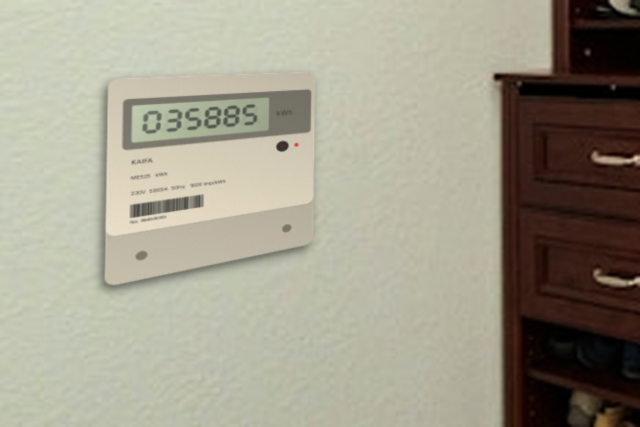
35885 kWh
